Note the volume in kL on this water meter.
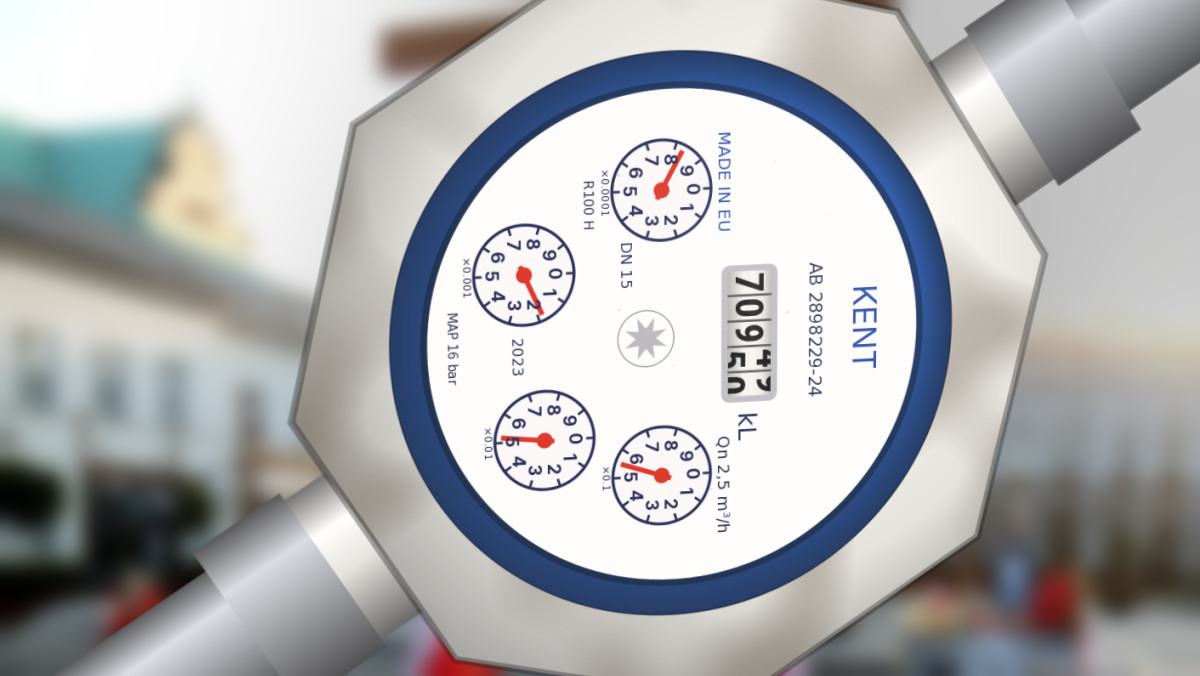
70949.5518 kL
